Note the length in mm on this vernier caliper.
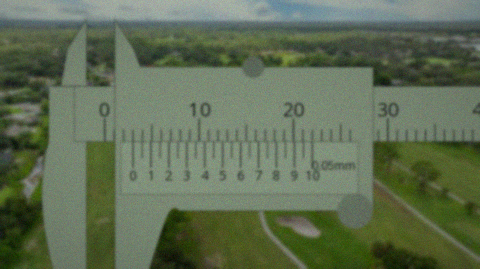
3.0 mm
